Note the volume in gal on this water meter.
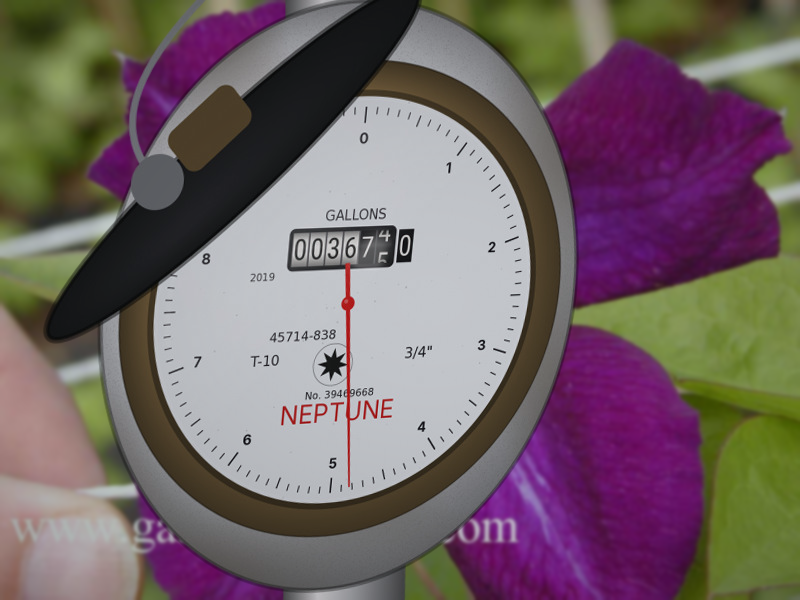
36744.8 gal
